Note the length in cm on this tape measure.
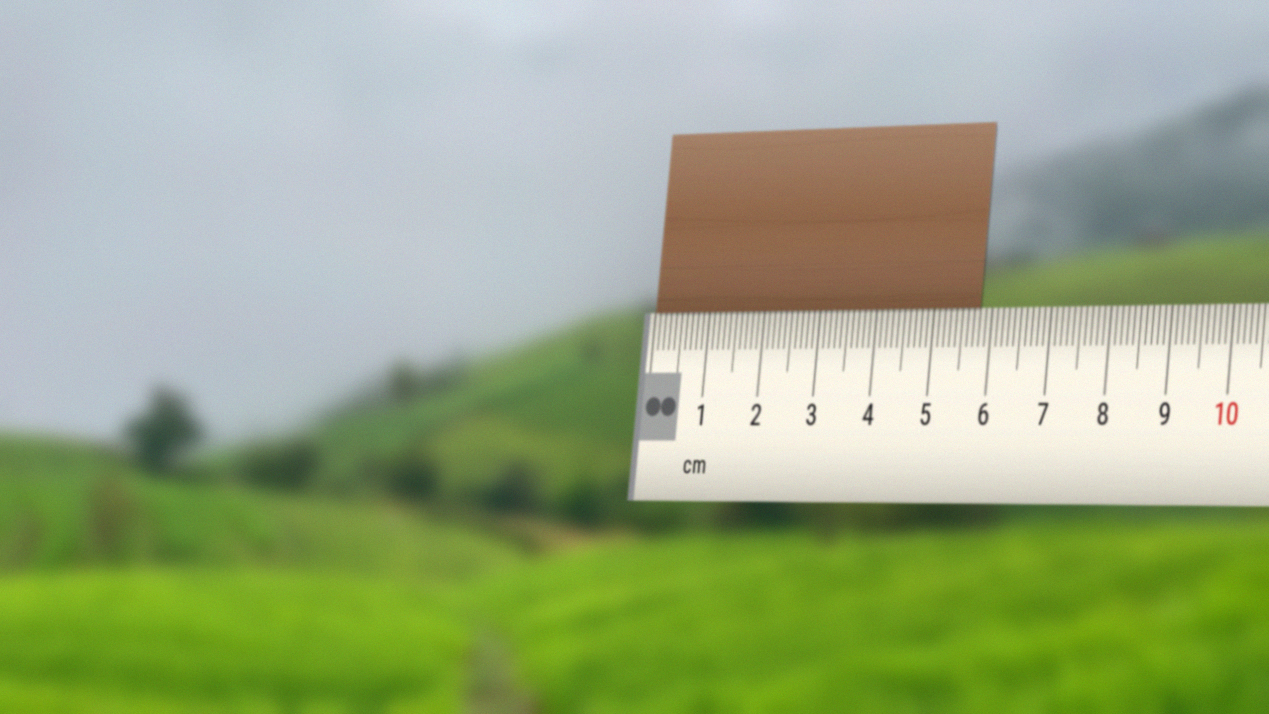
5.8 cm
